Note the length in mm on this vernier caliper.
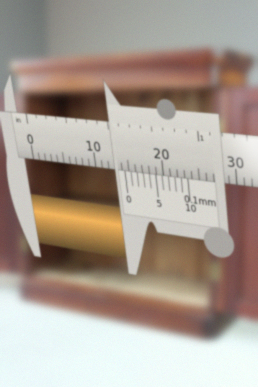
14.4 mm
